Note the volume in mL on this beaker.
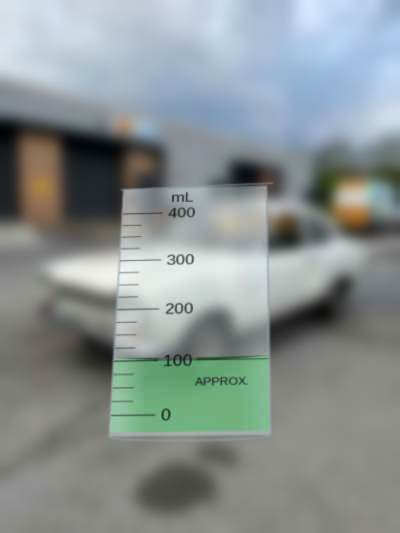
100 mL
